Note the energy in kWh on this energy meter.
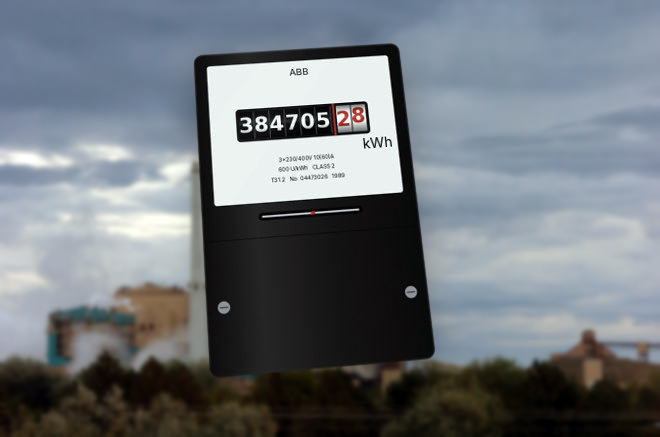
384705.28 kWh
